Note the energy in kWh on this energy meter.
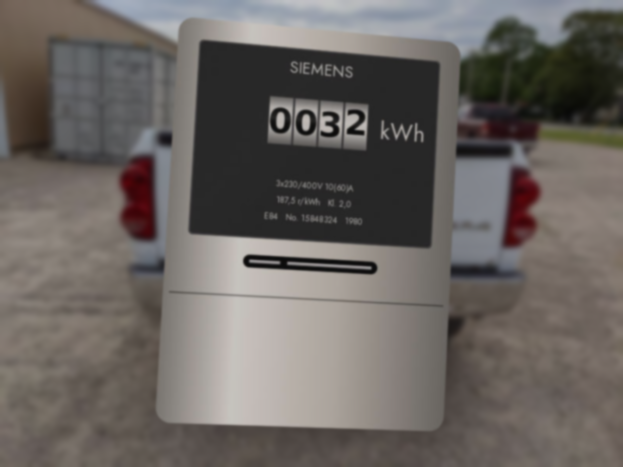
32 kWh
